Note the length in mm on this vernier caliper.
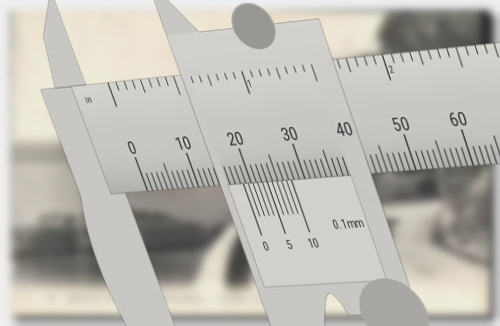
18.5 mm
